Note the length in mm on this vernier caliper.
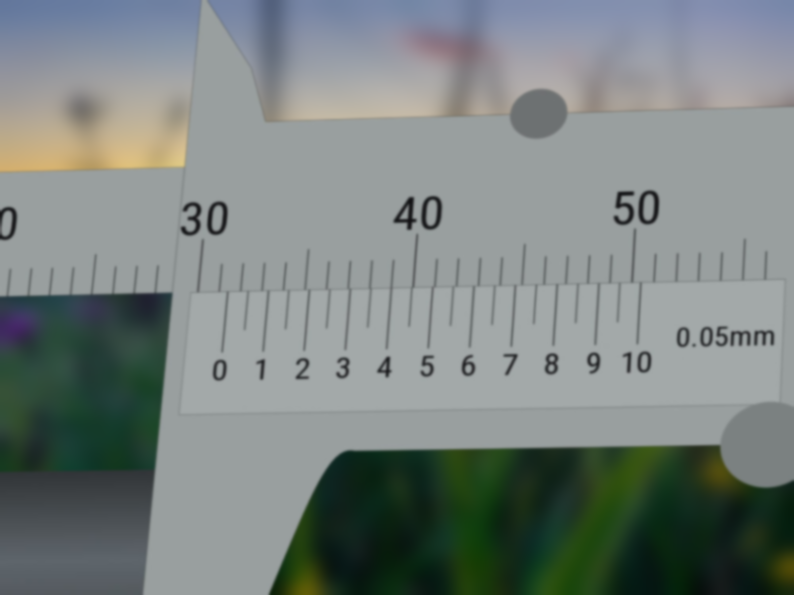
31.4 mm
